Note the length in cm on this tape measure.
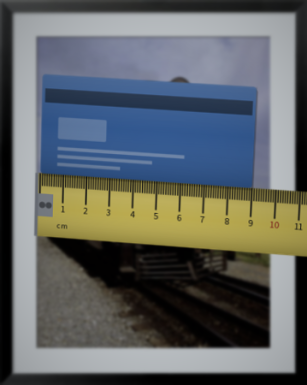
9 cm
